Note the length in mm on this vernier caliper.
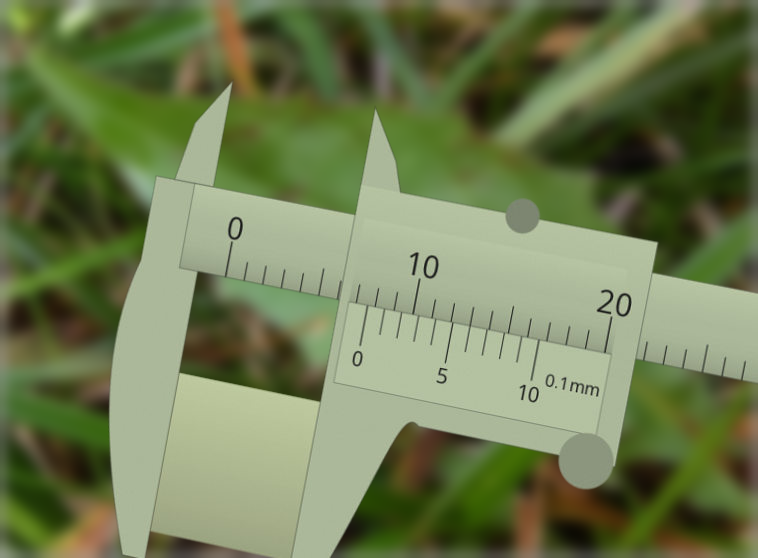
7.6 mm
